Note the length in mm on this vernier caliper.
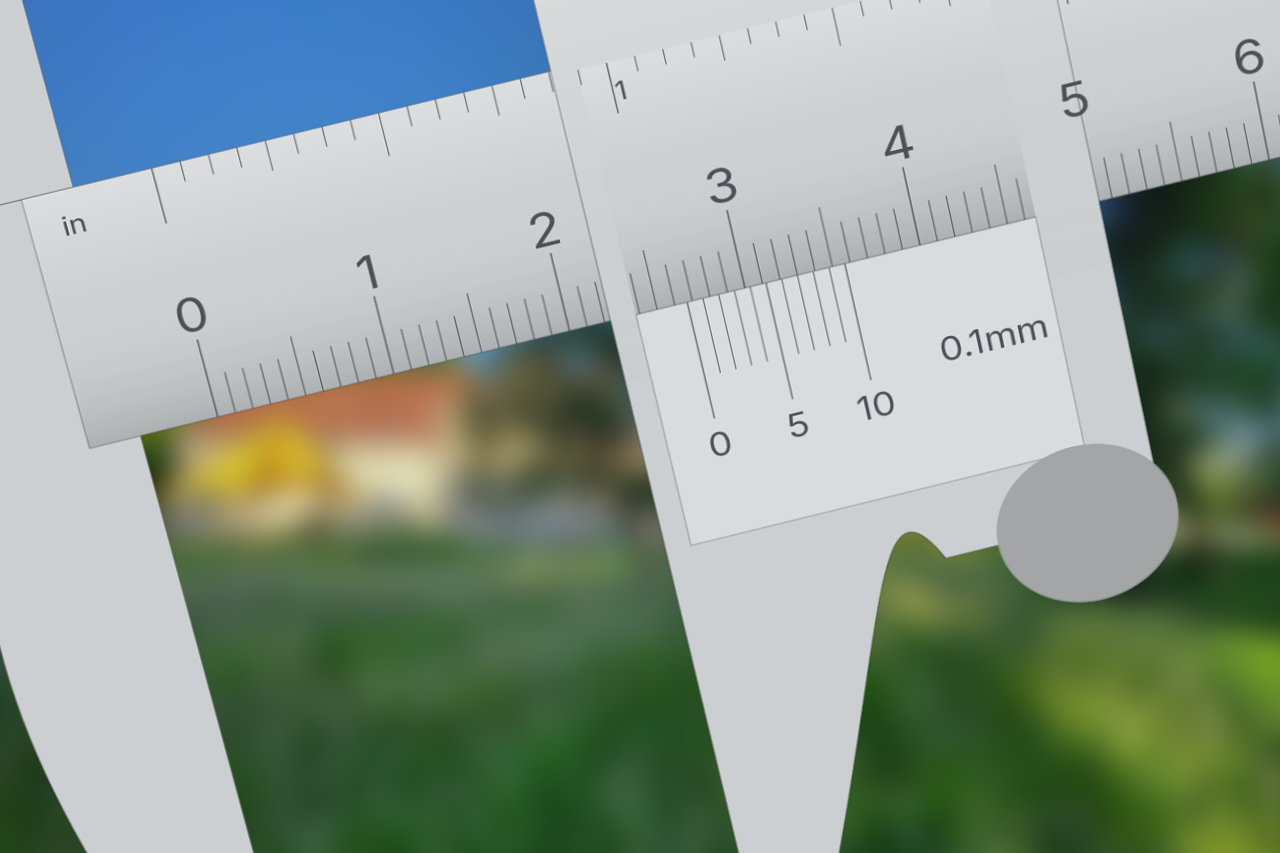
26.7 mm
